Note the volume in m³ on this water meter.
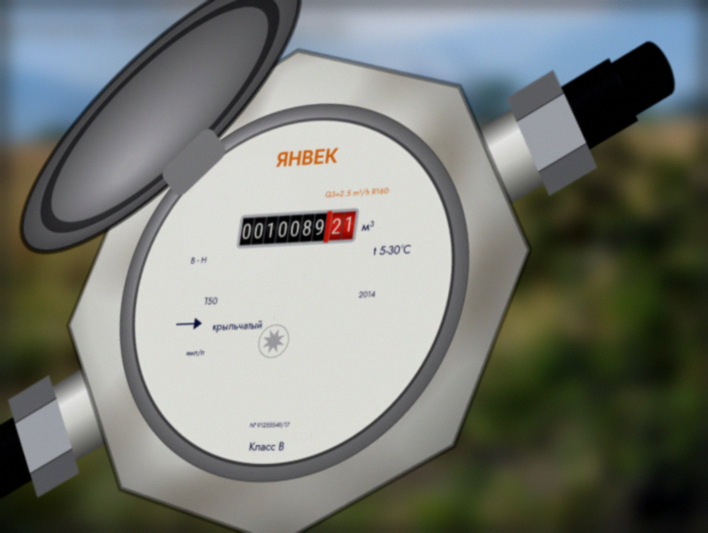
10089.21 m³
